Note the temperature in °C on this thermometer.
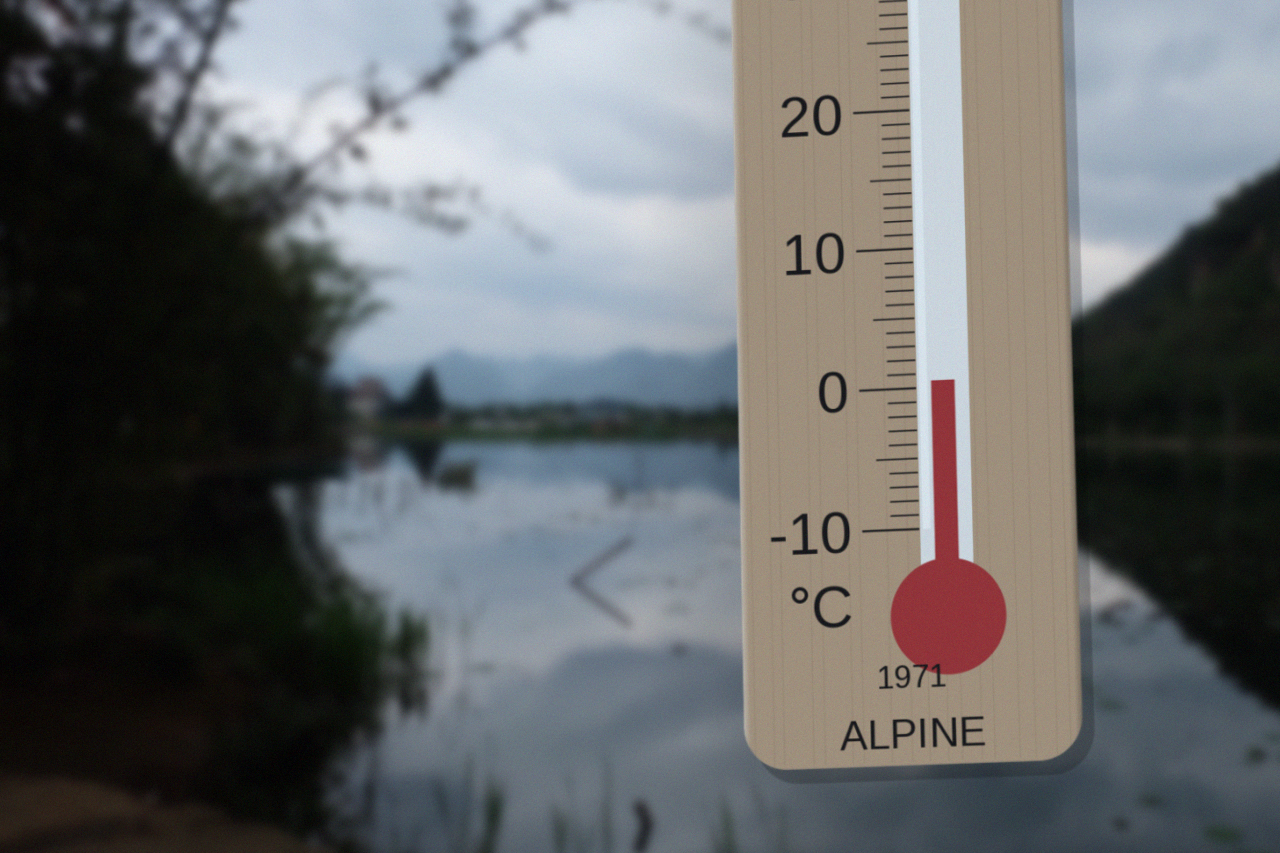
0.5 °C
